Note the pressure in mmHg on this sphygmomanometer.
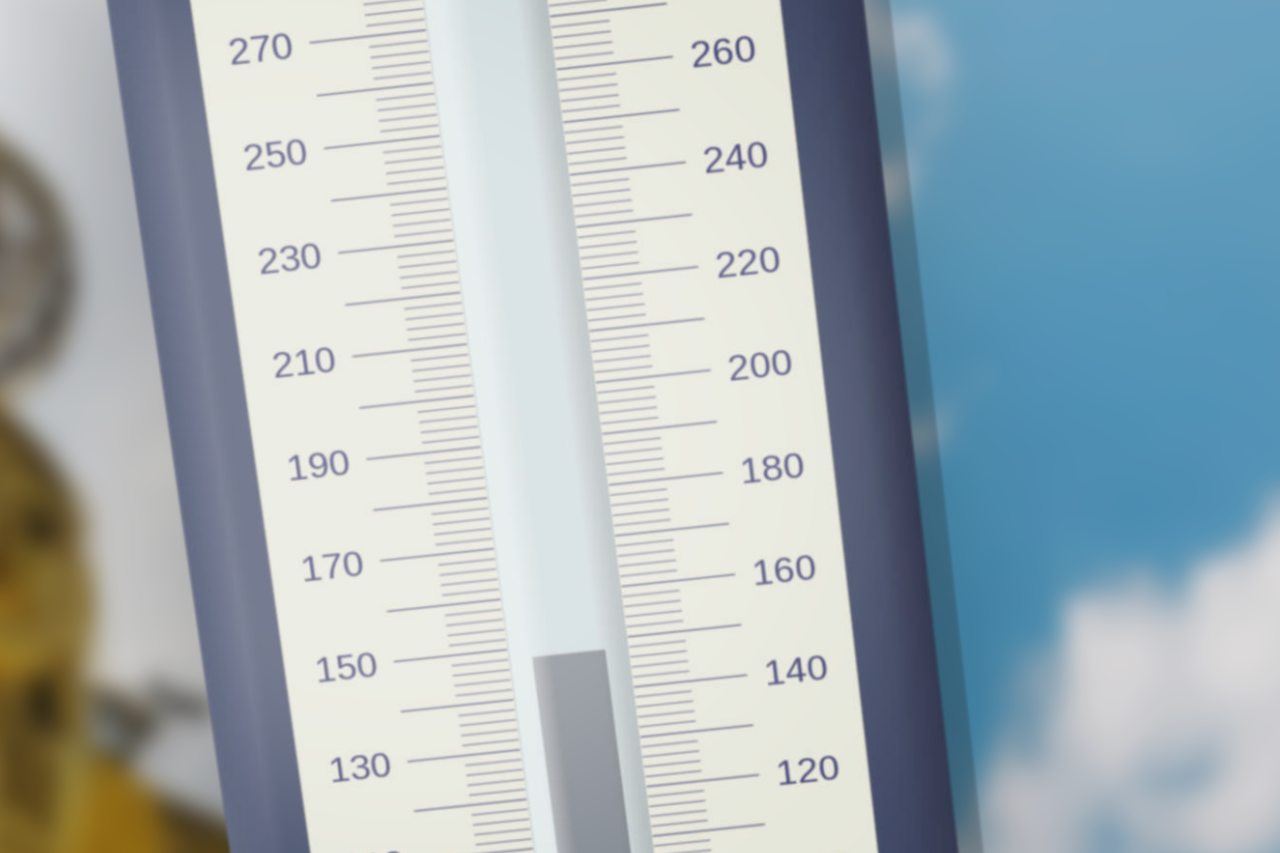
148 mmHg
